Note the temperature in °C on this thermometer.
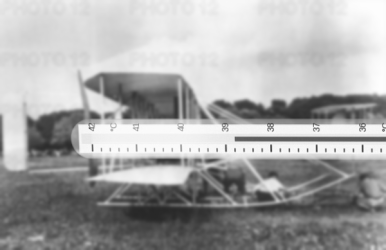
38.8 °C
